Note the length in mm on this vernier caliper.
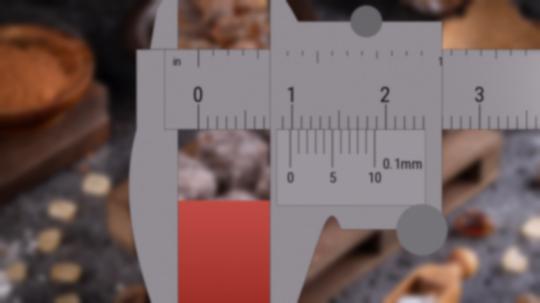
9.8 mm
